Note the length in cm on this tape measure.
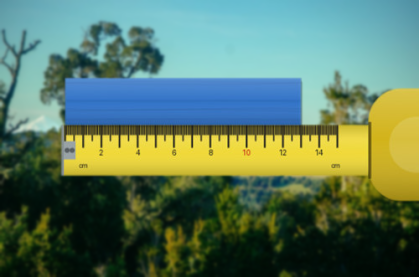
13 cm
